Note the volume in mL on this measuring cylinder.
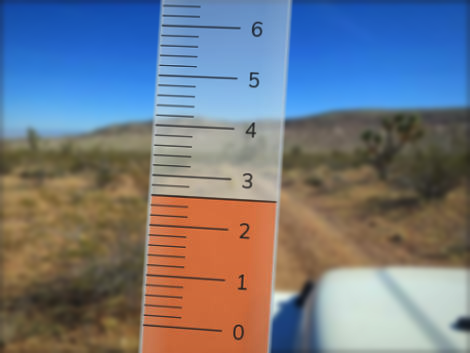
2.6 mL
